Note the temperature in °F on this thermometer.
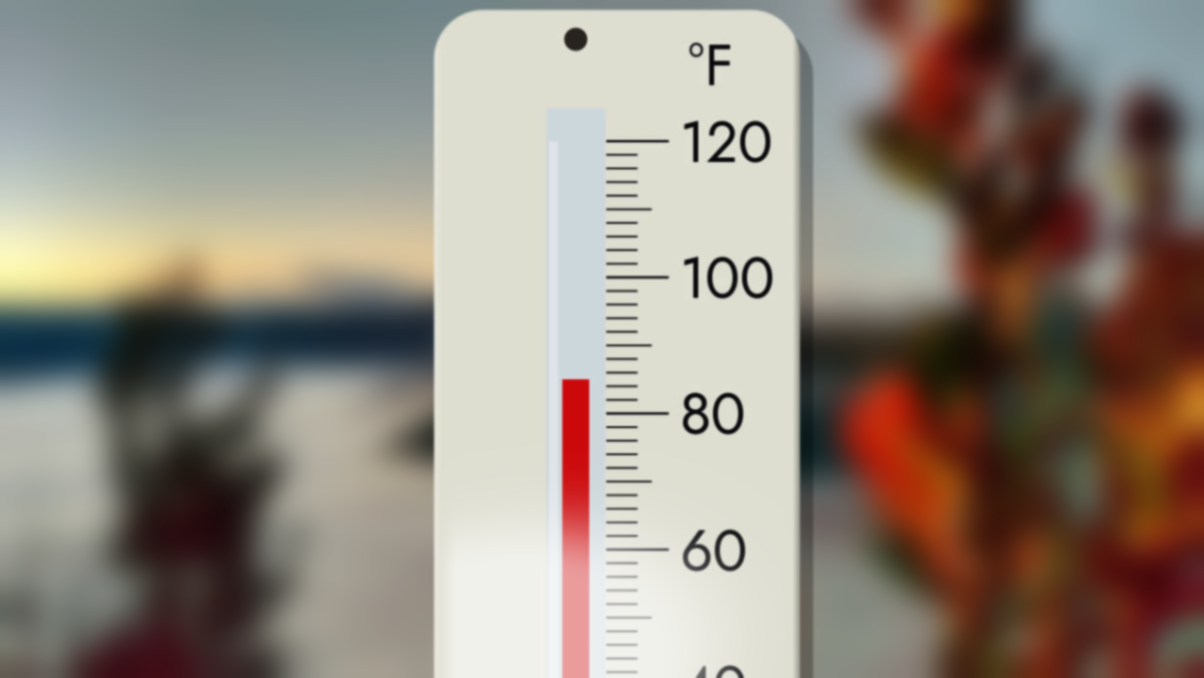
85 °F
